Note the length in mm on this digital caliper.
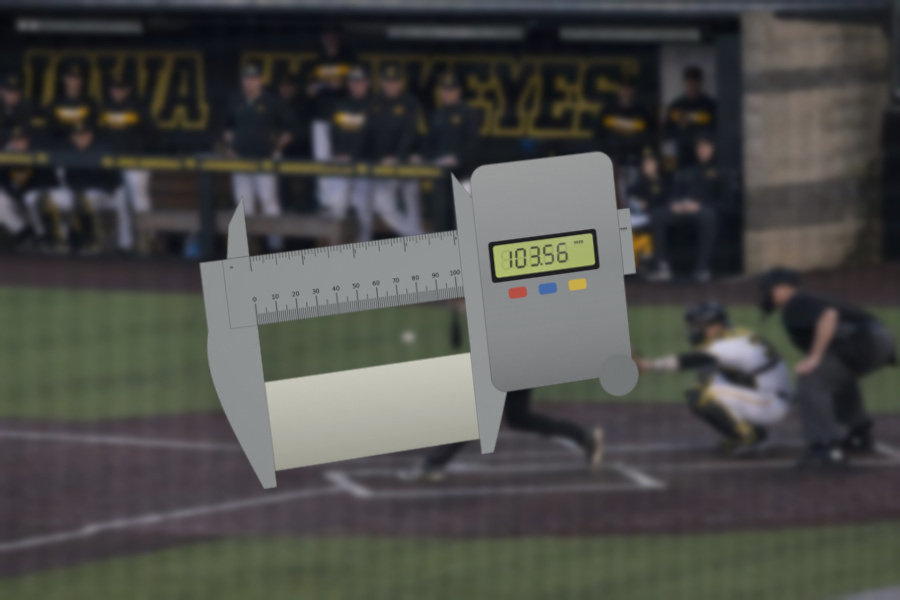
103.56 mm
